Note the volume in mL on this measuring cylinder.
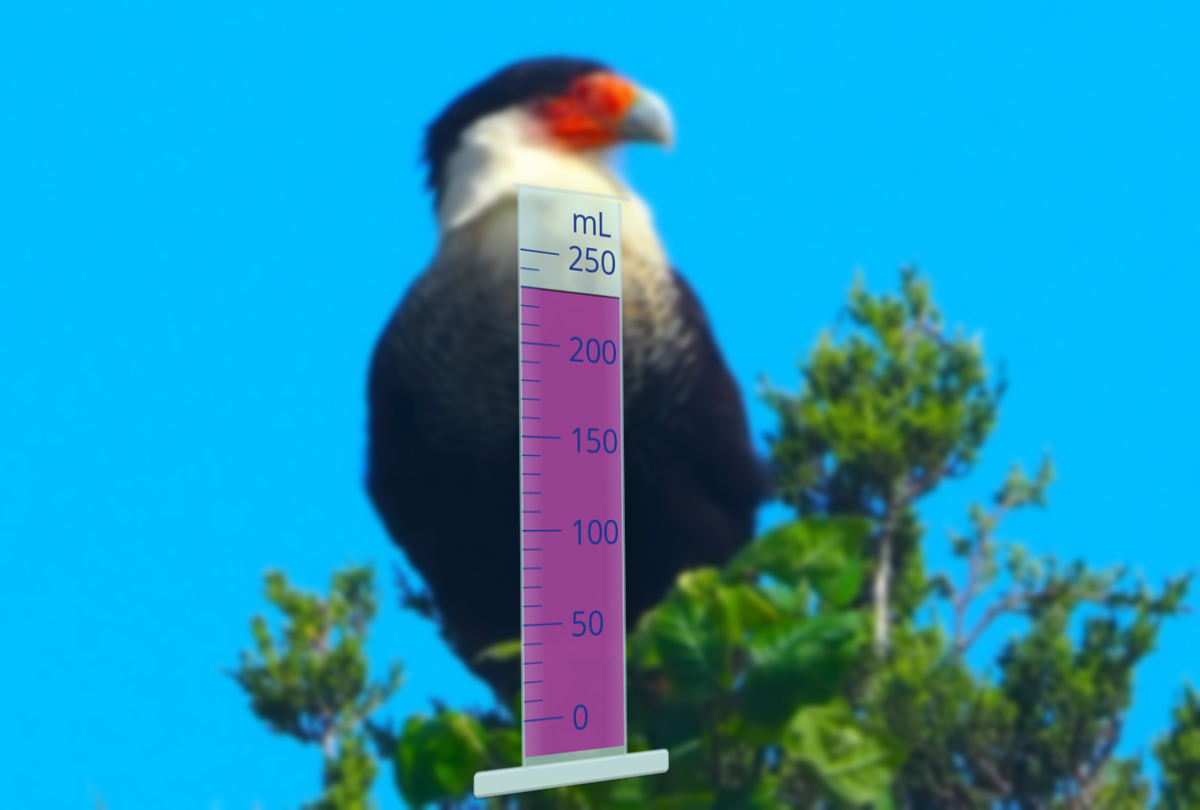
230 mL
